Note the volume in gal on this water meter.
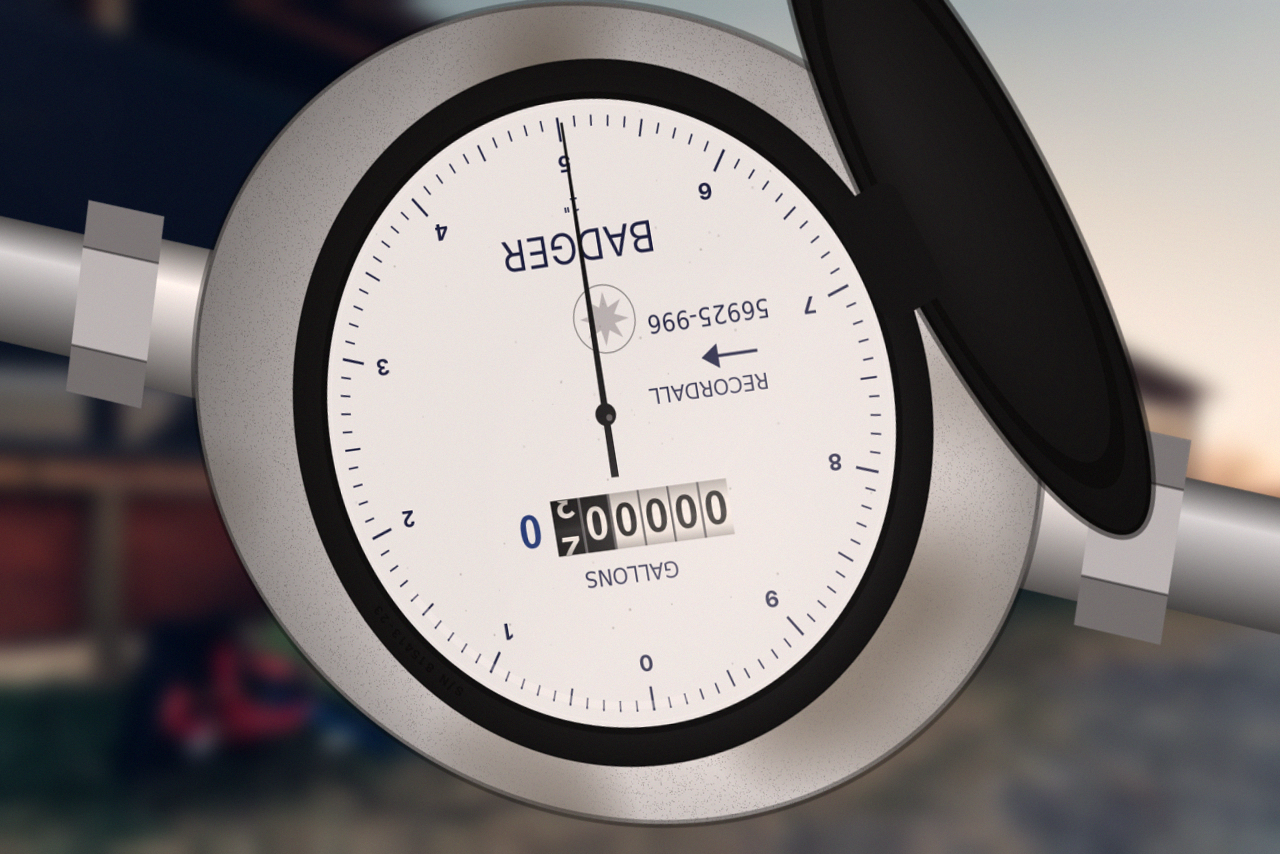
25.0 gal
